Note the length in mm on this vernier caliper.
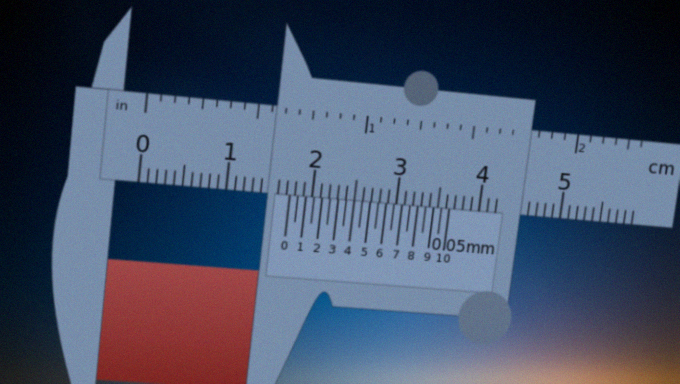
17.4 mm
